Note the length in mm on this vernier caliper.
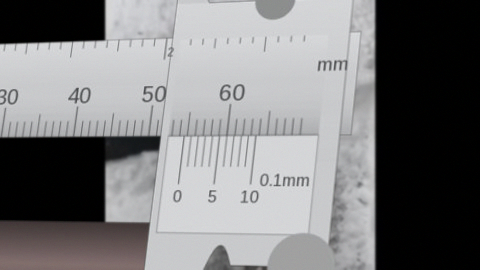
54.6 mm
